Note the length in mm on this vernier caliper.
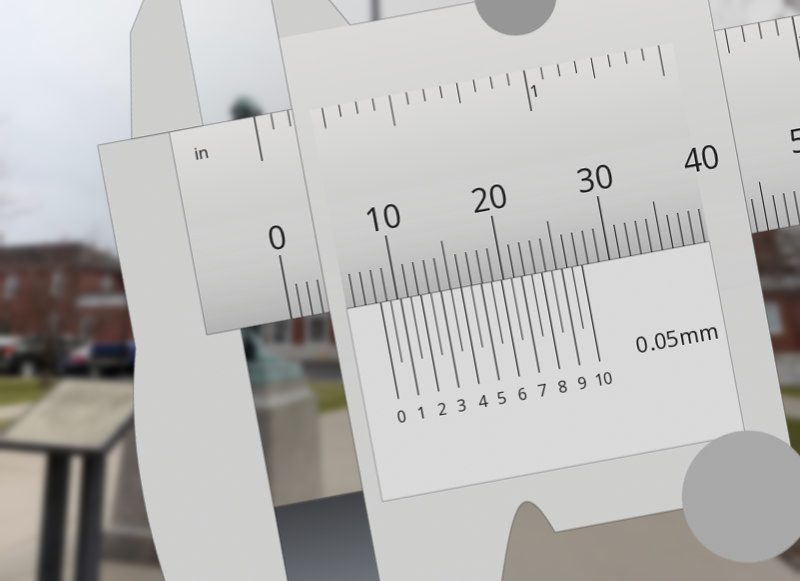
8.4 mm
